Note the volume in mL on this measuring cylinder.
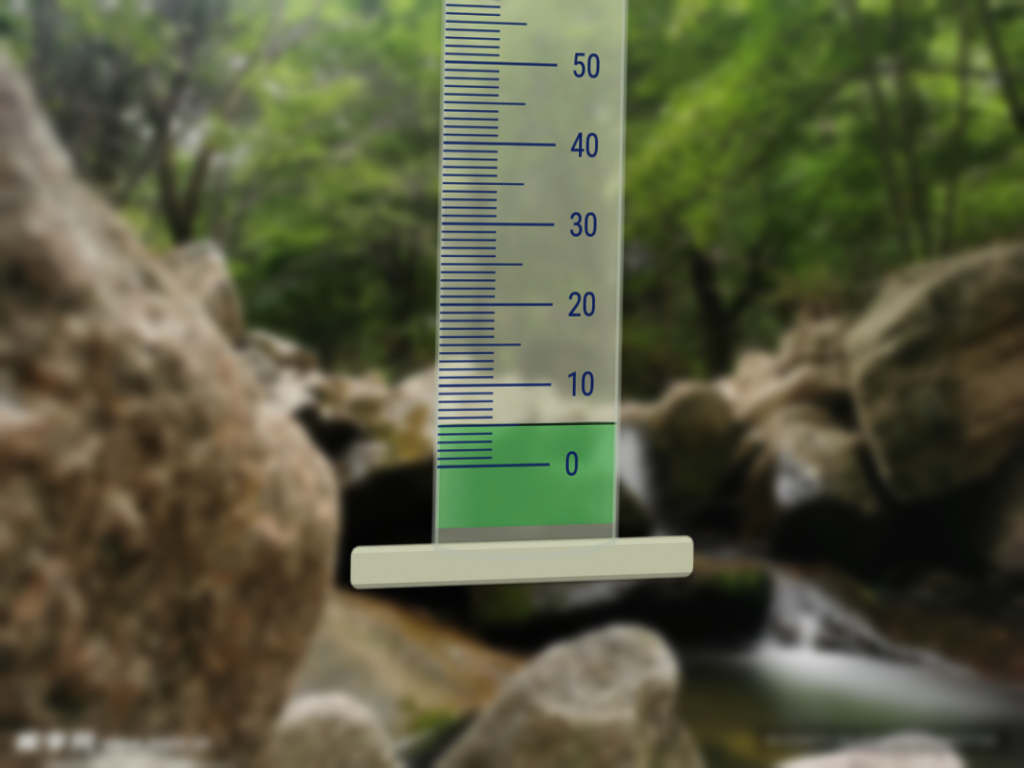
5 mL
